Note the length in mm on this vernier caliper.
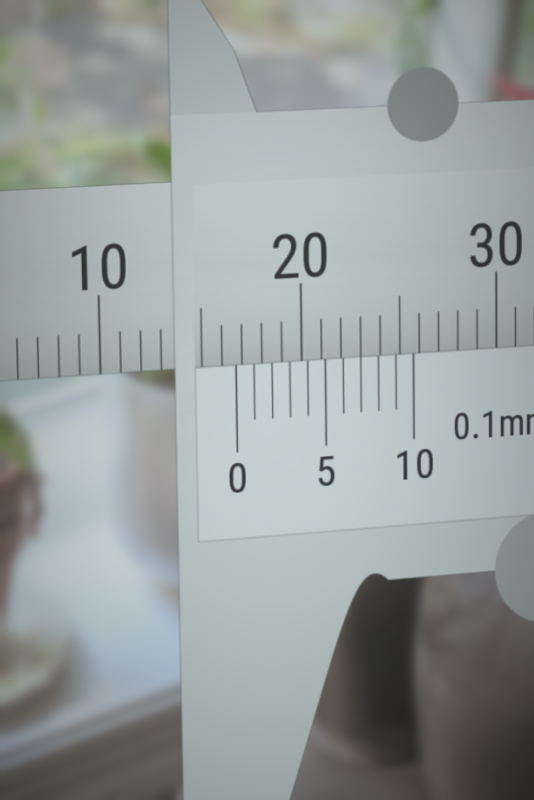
16.7 mm
